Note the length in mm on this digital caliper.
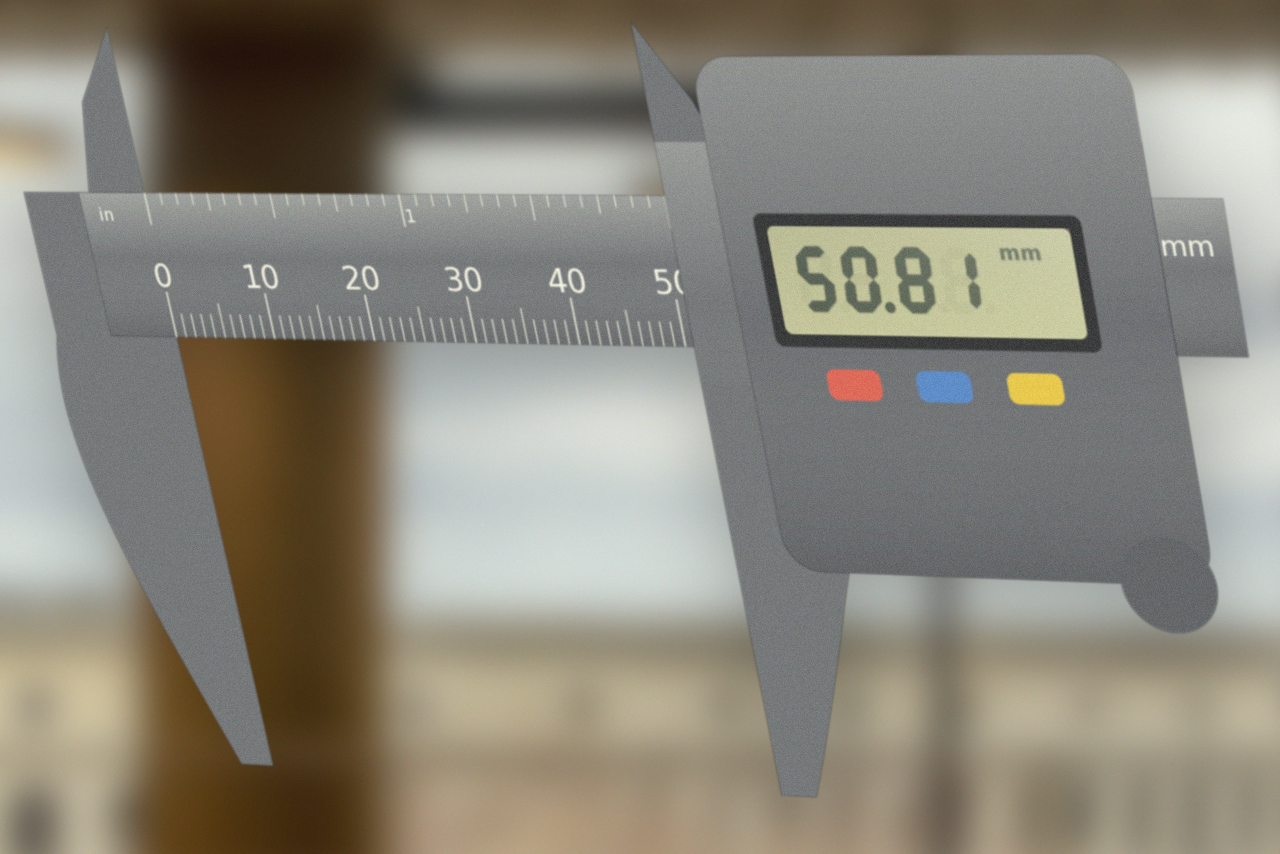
50.81 mm
